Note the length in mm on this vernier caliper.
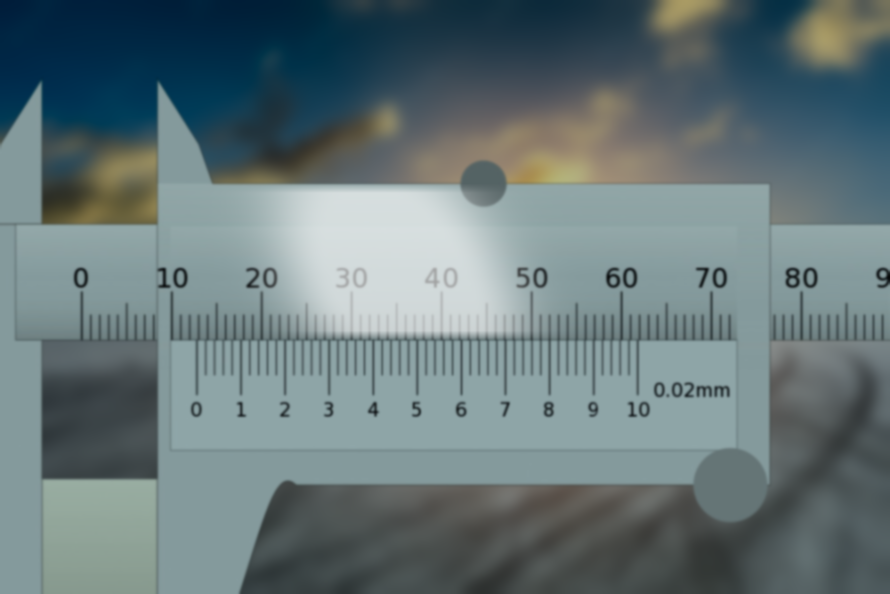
12.8 mm
